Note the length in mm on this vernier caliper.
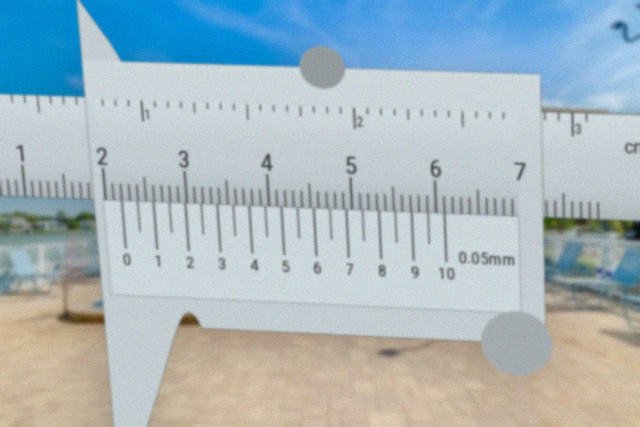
22.0 mm
